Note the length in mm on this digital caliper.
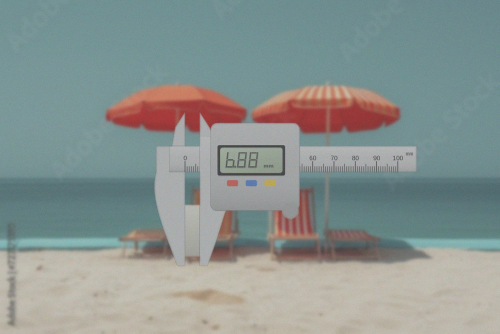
6.88 mm
